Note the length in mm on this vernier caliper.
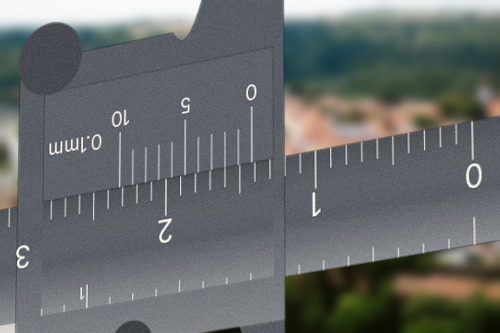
14.2 mm
